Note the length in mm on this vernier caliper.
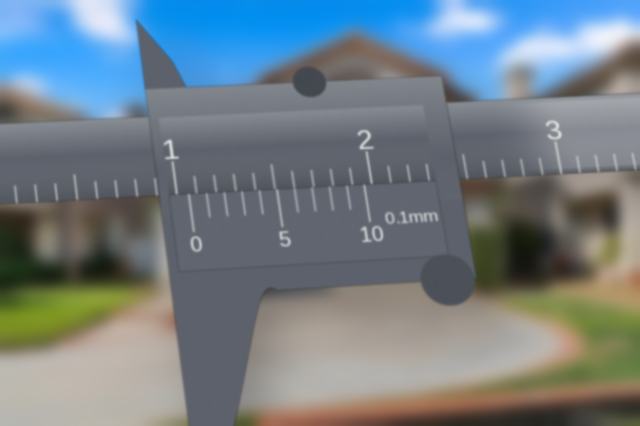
10.6 mm
